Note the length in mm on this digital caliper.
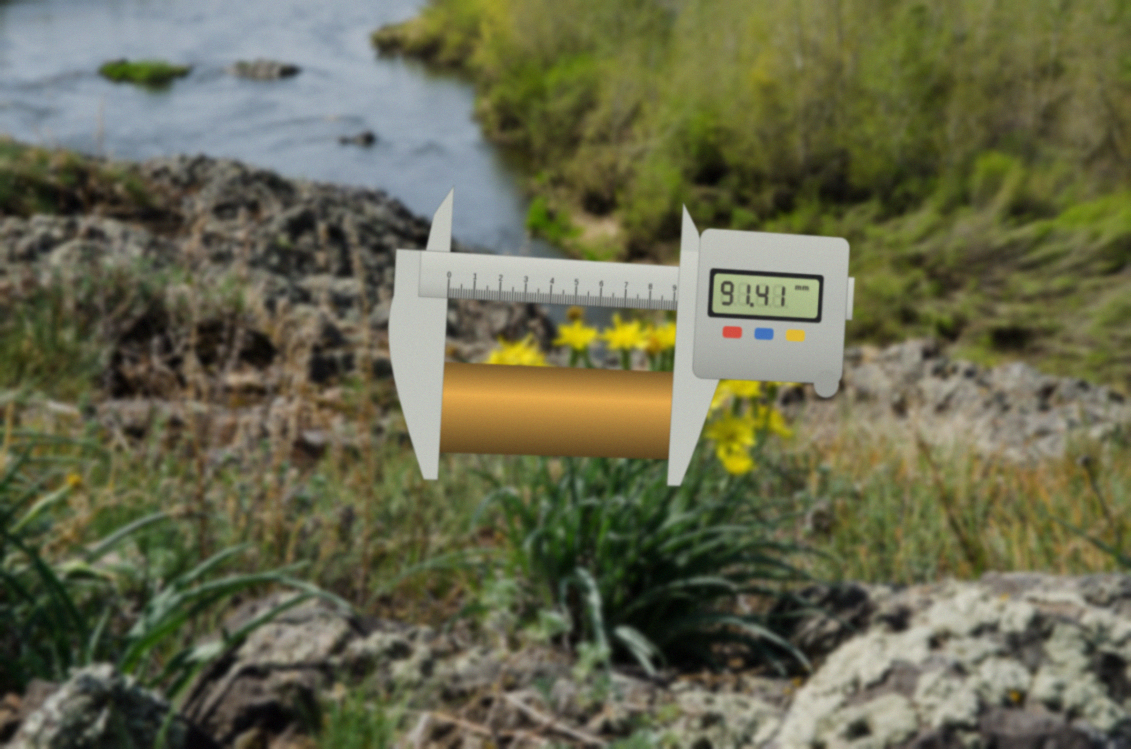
91.41 mm
